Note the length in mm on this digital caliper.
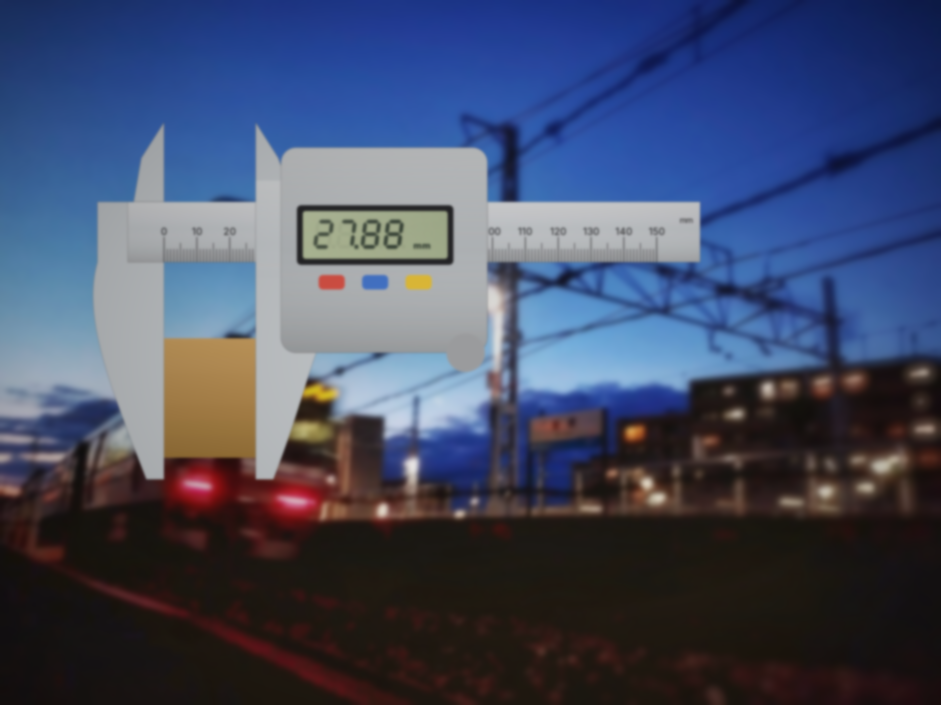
27.88 mm
